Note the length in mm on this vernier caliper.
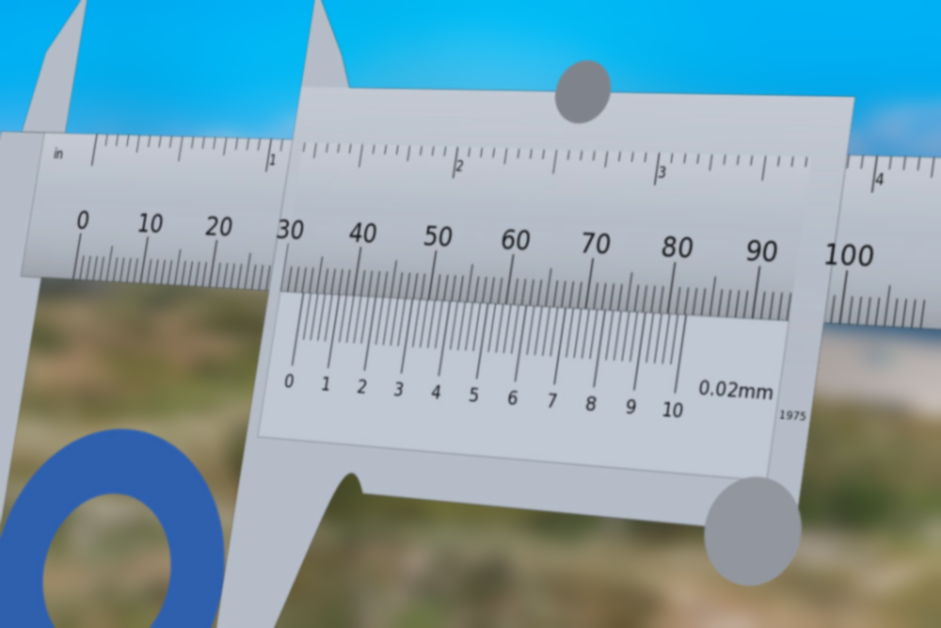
33.2 mm
